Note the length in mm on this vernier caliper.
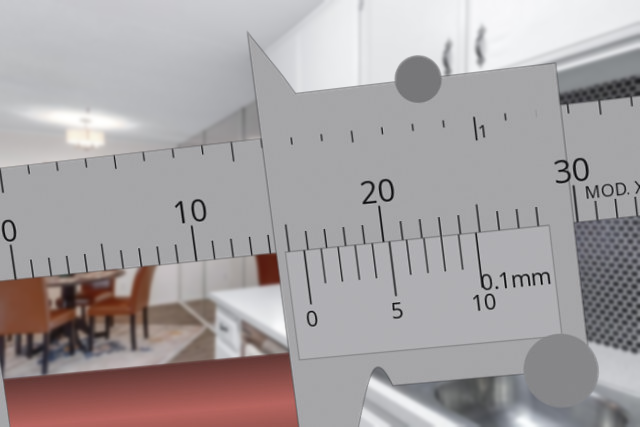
15.8 mm
